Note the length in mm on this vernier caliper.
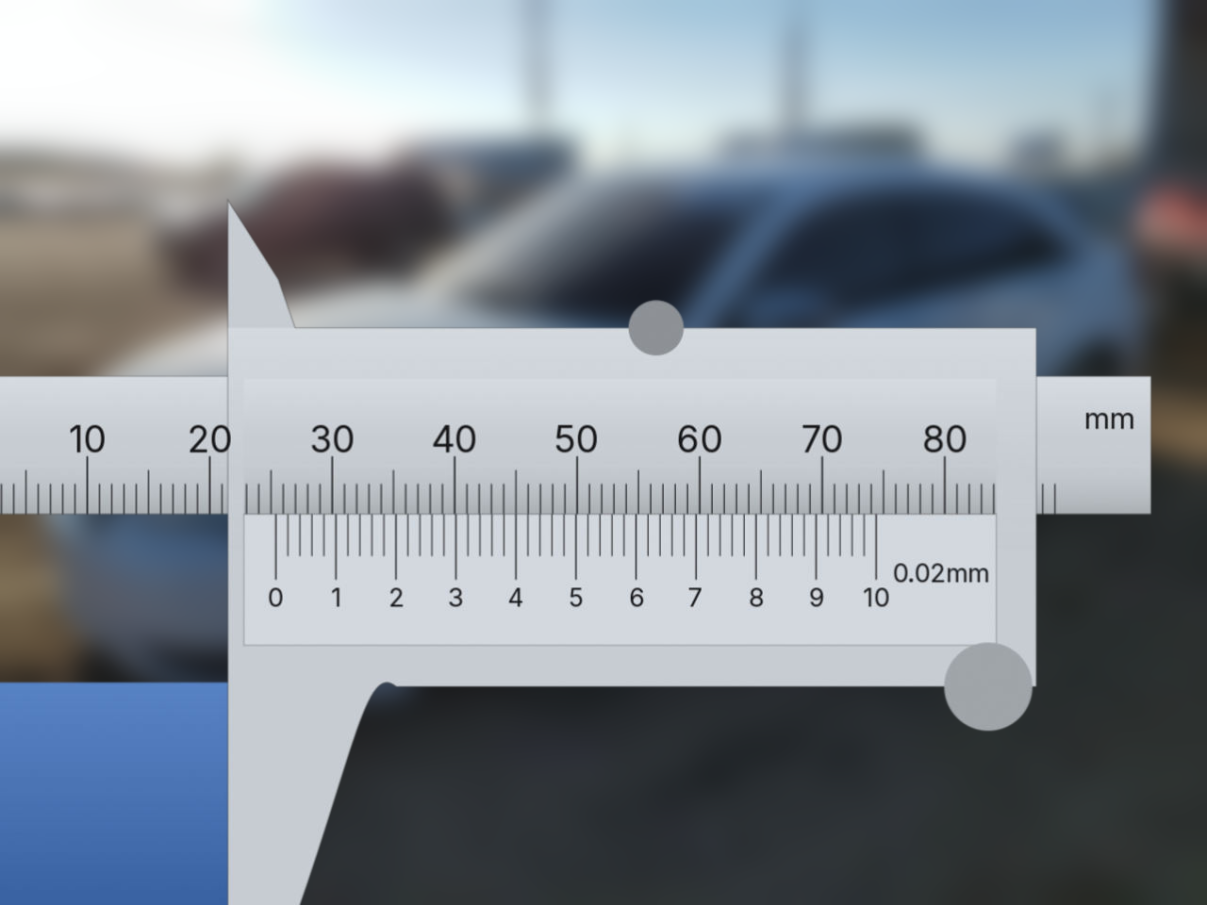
25.4 mm
